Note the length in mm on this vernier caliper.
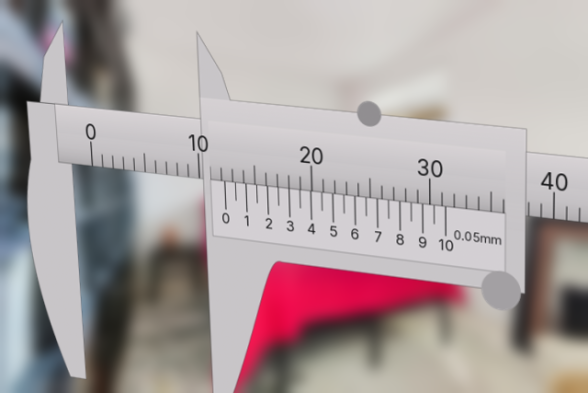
12.3 mm
